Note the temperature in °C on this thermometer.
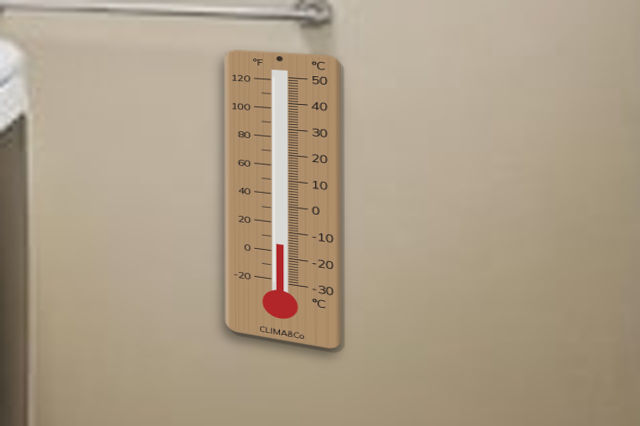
-15 °C
